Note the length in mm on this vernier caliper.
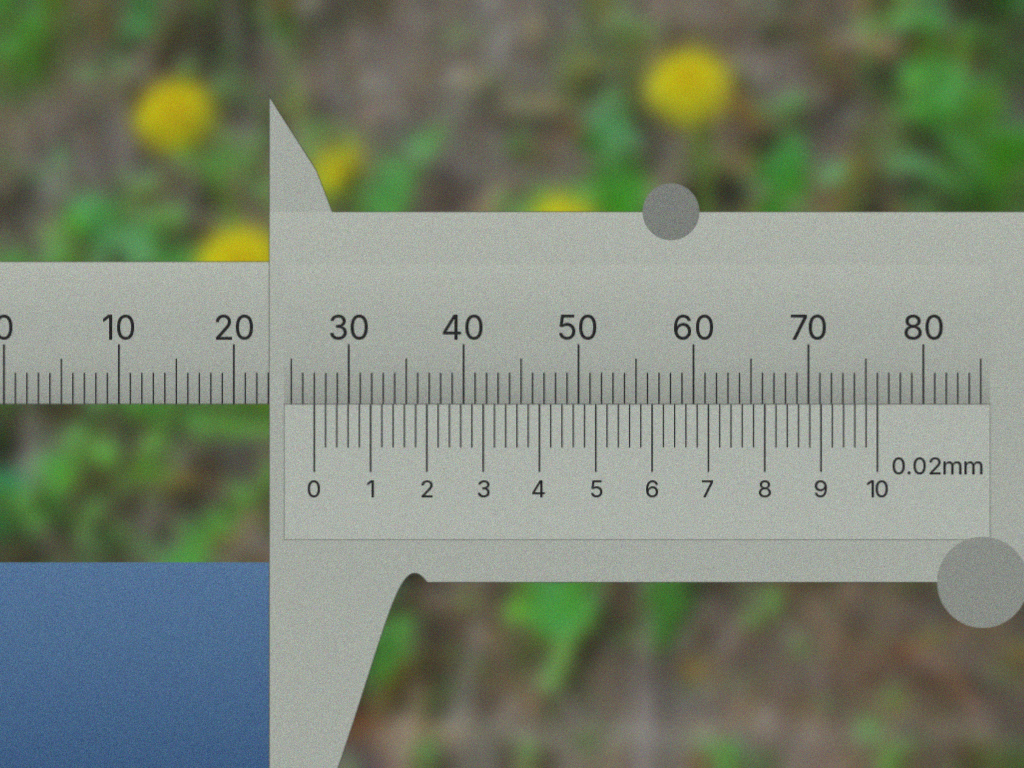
27.0 mm
